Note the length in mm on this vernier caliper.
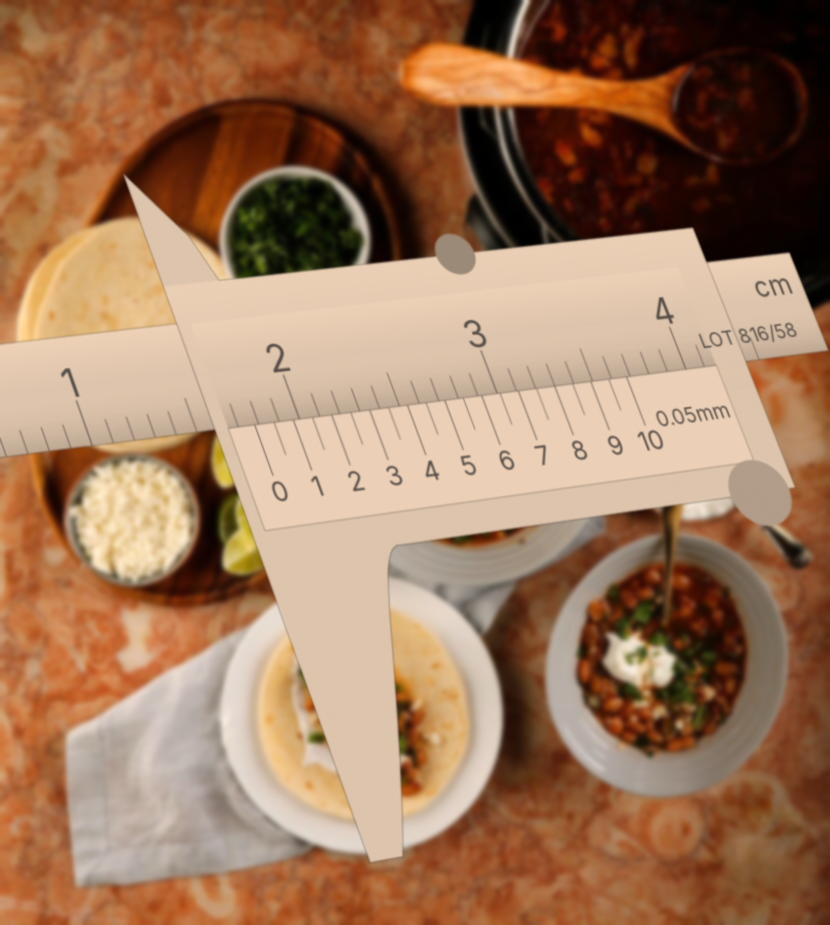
17.8 mm
